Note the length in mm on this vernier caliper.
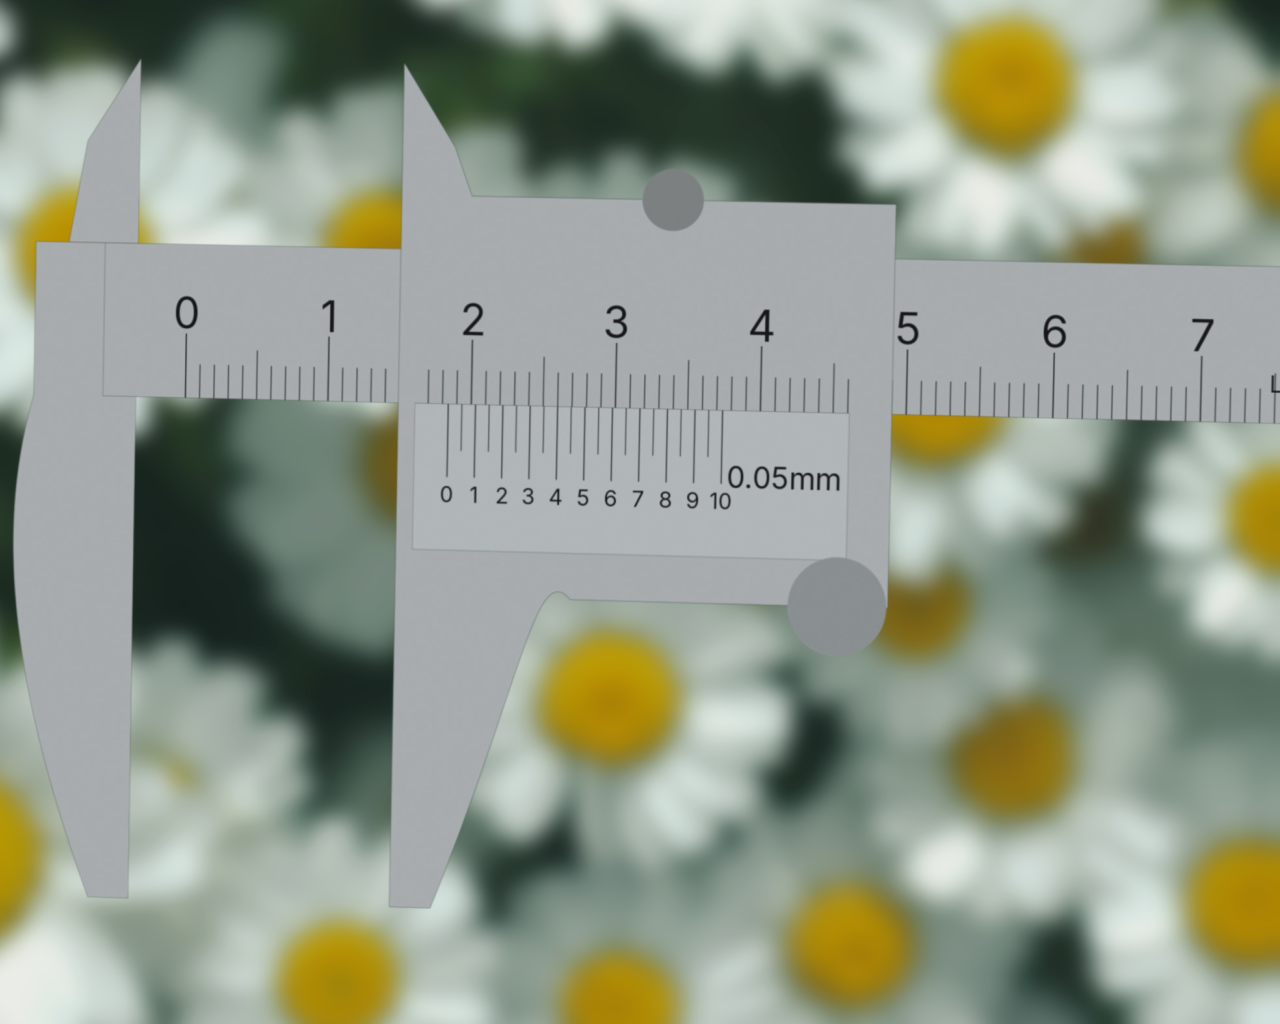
18.4 mm
